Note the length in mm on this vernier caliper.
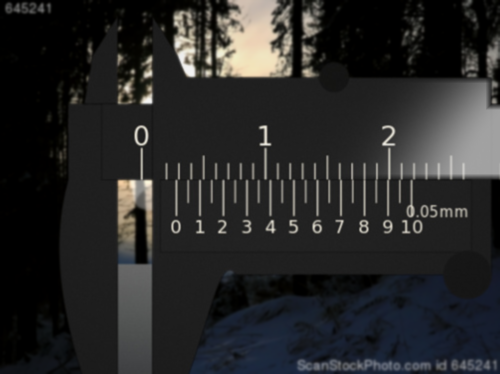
2.8 mm
